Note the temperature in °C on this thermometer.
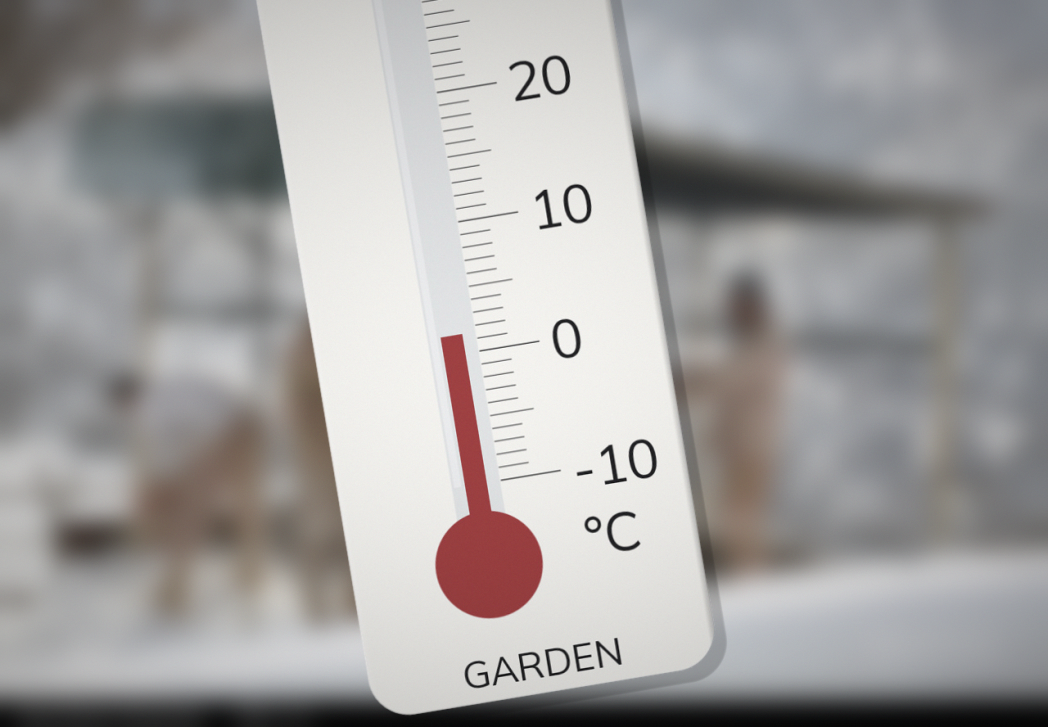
1.5 °C
